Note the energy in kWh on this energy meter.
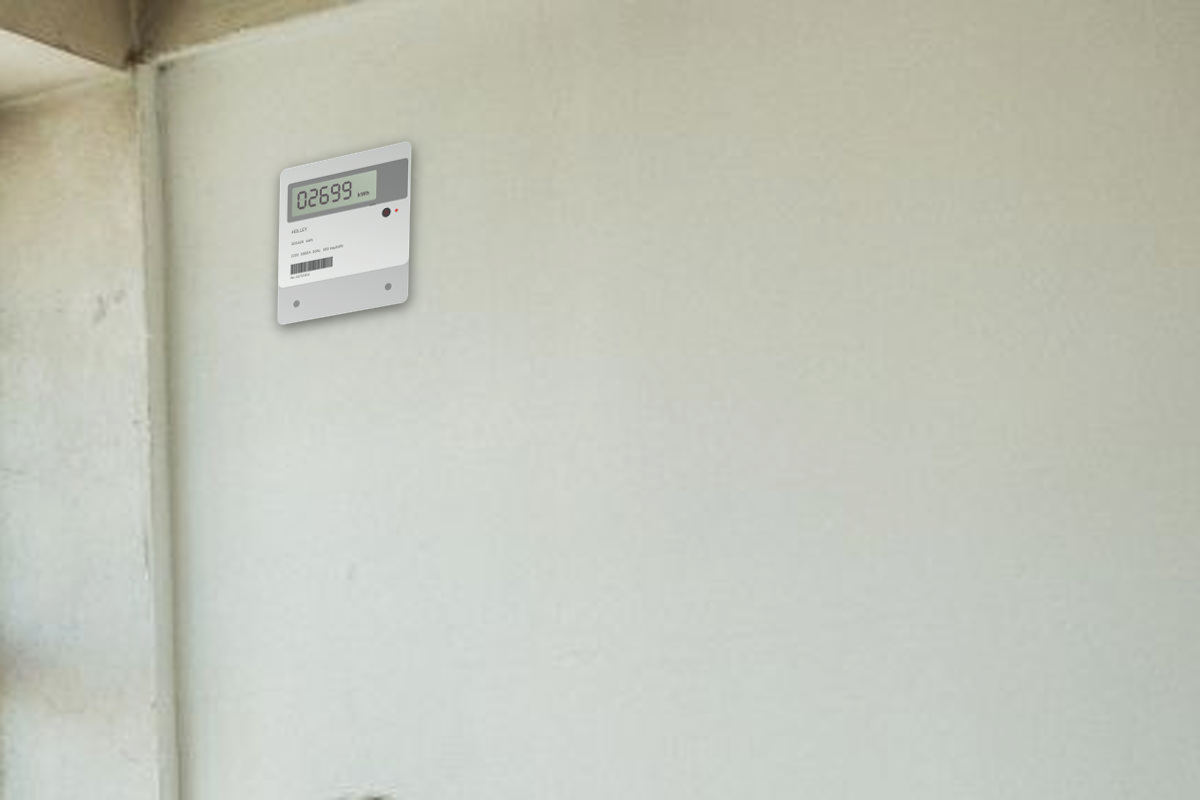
2699 kWh
